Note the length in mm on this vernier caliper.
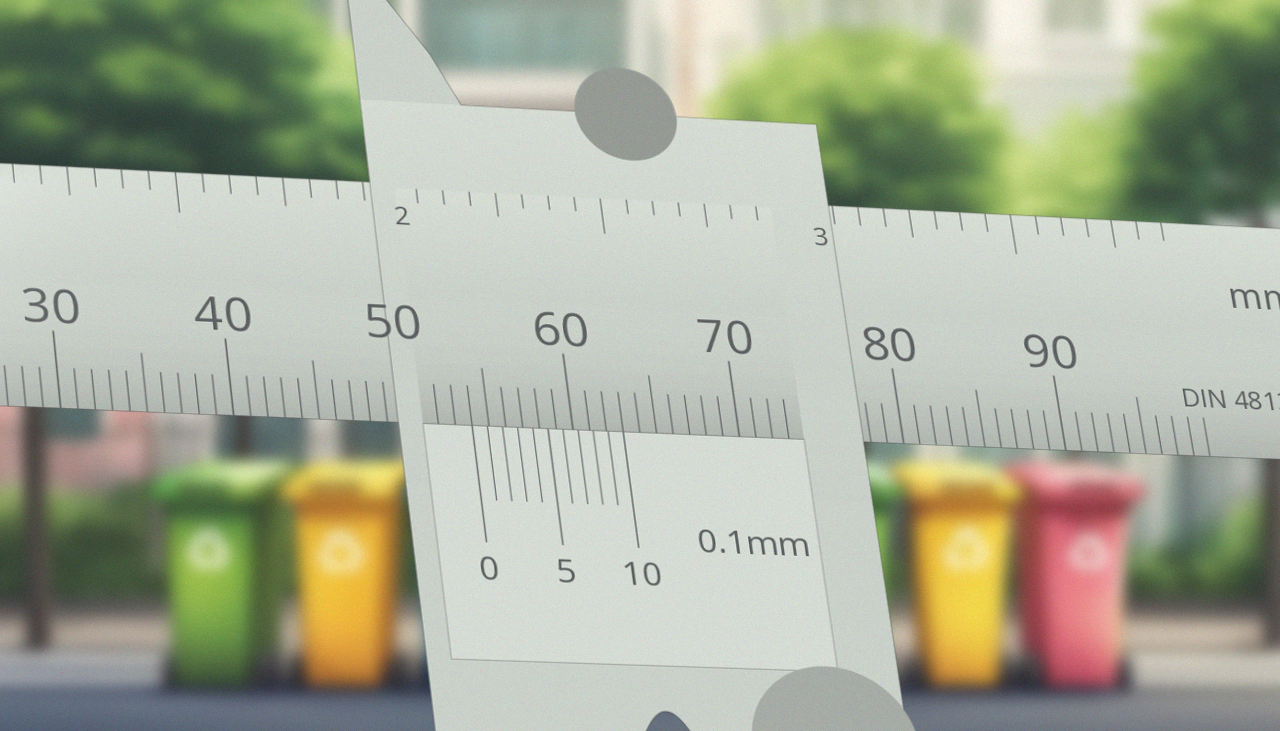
54.0 mm
